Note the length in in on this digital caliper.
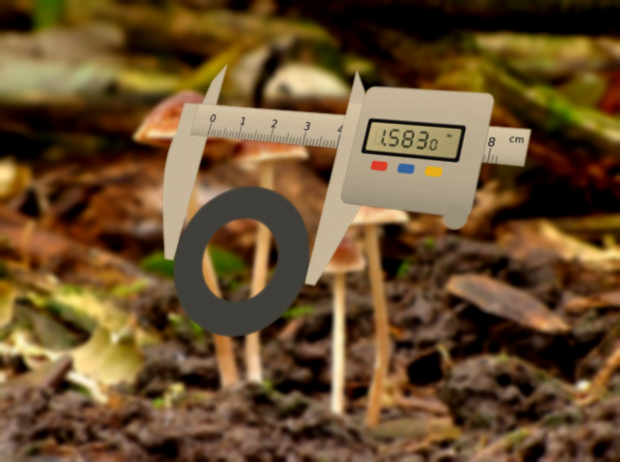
1.5830 in
